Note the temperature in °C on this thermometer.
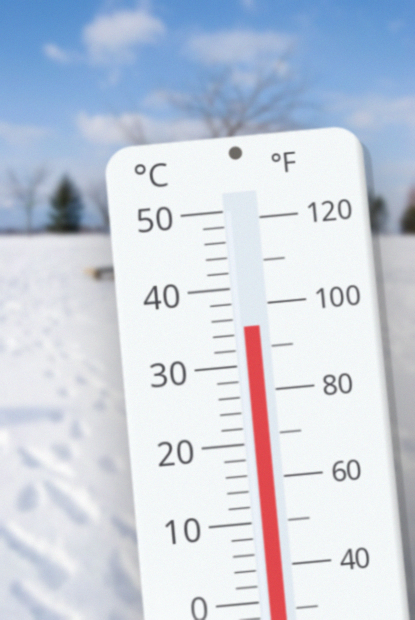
35 °C
